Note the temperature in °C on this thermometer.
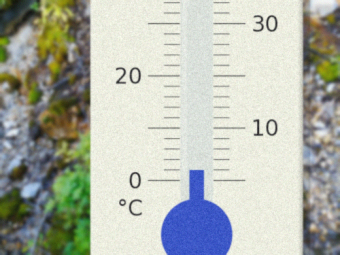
2 °C
